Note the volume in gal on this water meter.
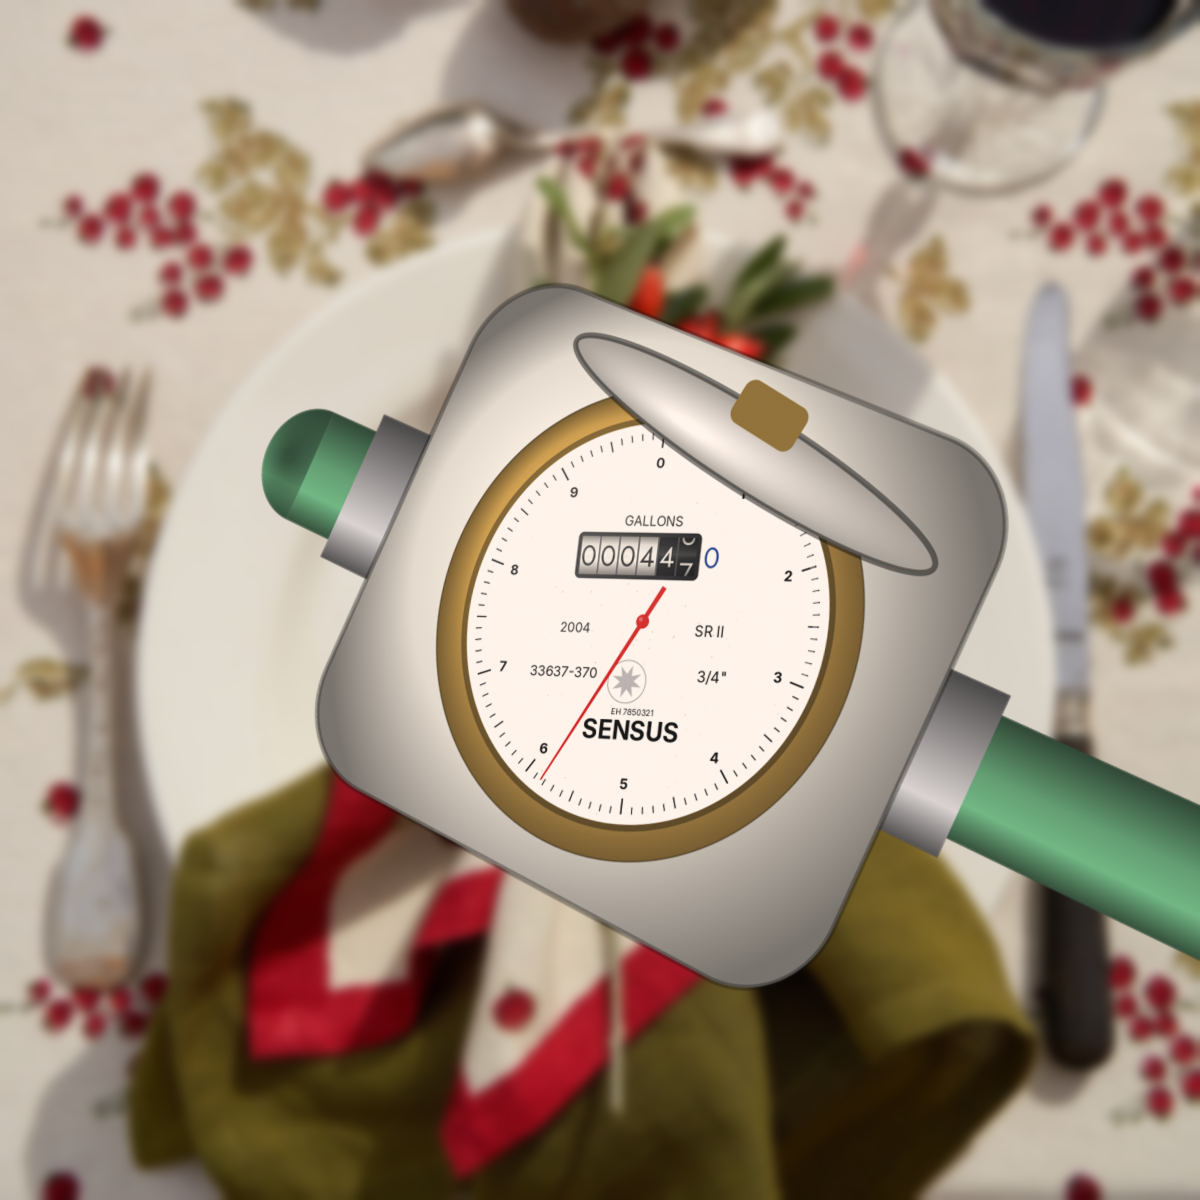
4465.8 gal
